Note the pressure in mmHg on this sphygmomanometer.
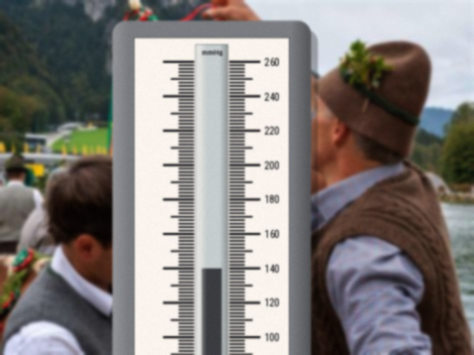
140 mmHg
